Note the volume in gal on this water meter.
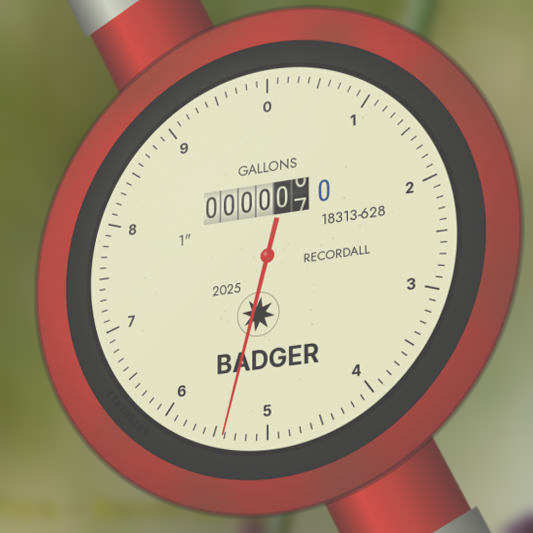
65.4 gal
